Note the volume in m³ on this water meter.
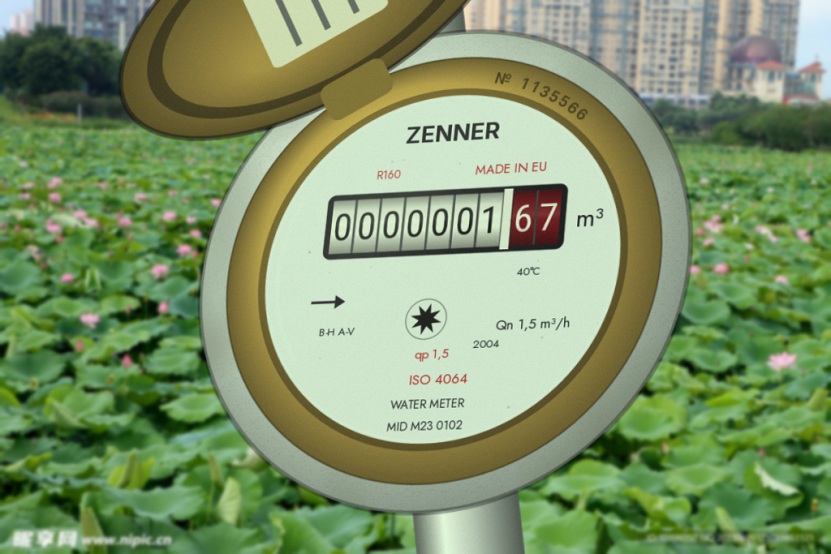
1.67 m³
